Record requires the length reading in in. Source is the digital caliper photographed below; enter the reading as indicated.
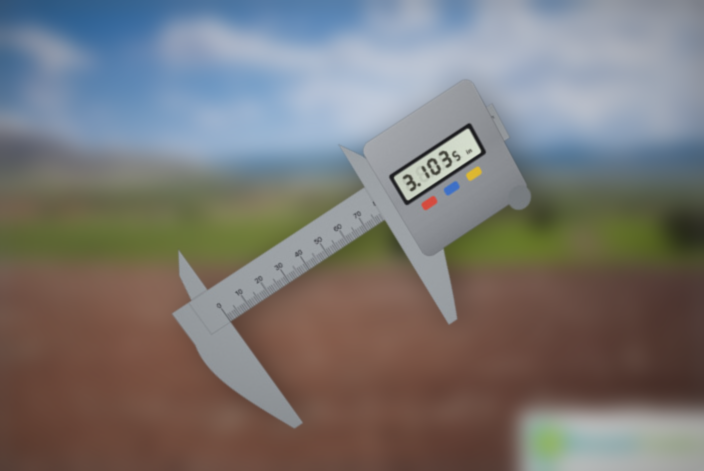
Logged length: 3.1035 in
